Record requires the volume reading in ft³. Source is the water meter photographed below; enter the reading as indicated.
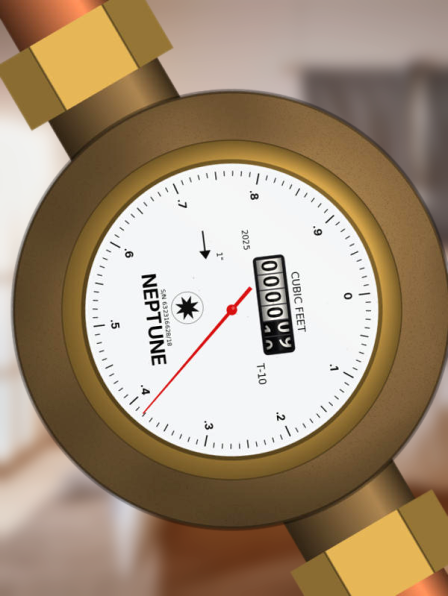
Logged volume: 9.38 ft³
